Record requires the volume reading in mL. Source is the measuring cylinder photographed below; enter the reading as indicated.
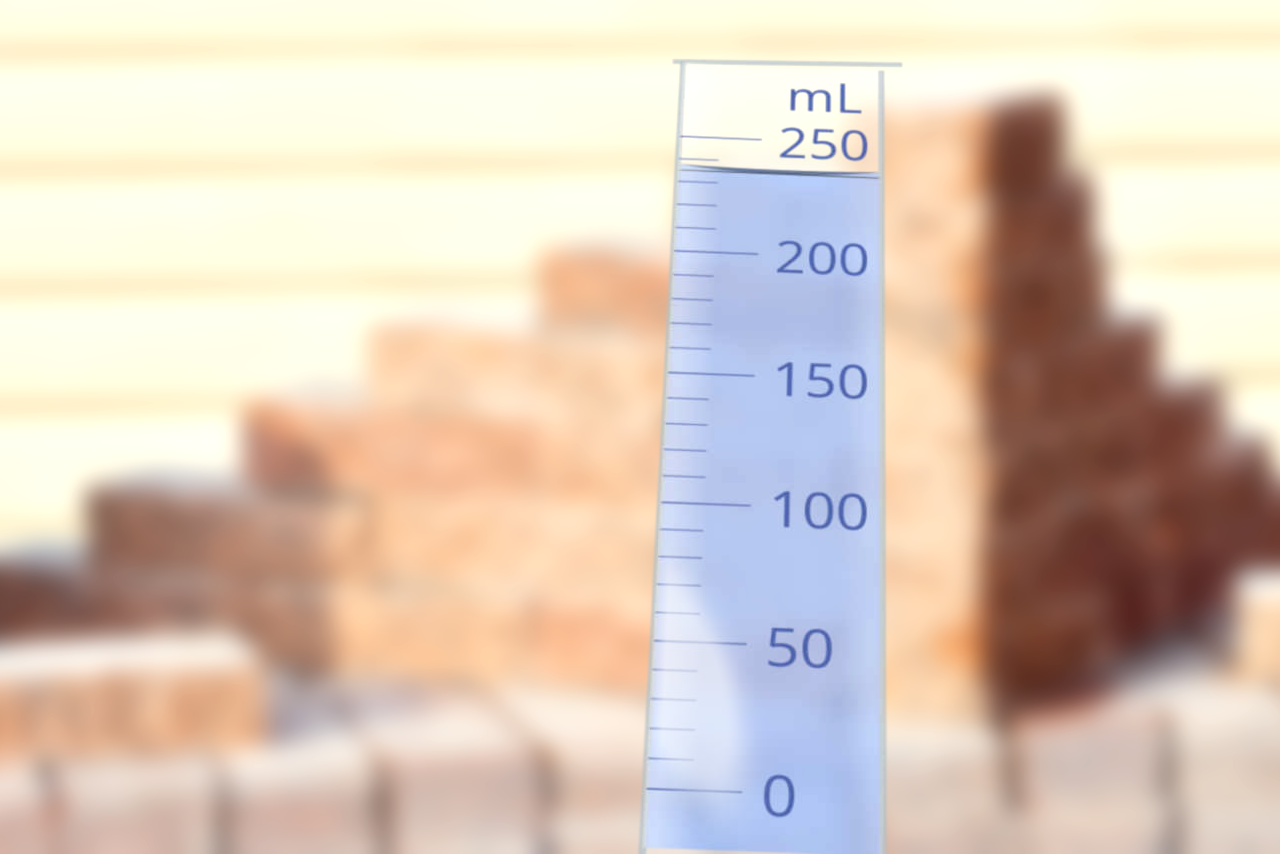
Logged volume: 235 mL
